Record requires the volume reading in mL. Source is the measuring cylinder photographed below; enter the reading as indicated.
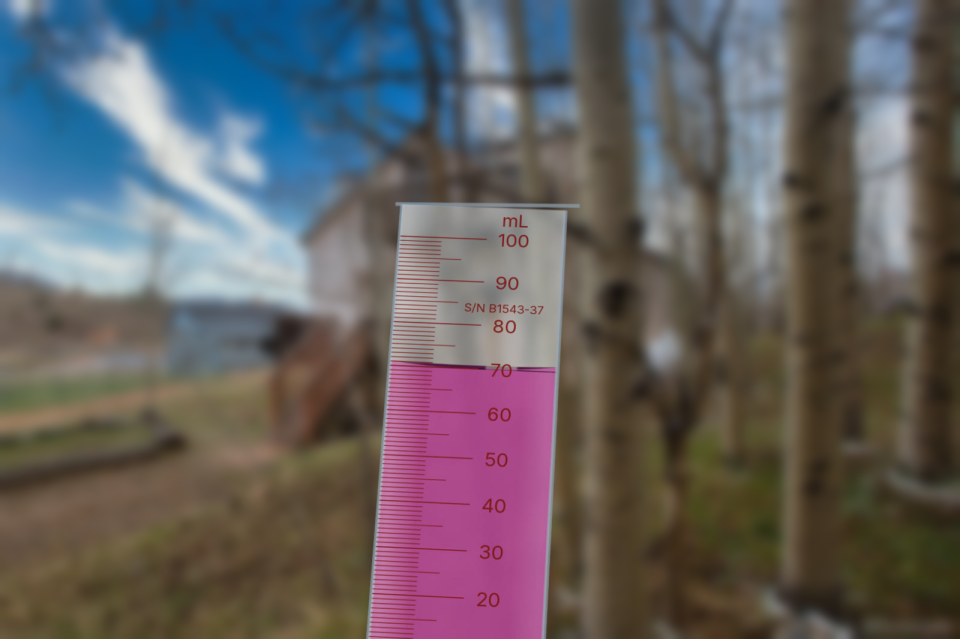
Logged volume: 70 mL
